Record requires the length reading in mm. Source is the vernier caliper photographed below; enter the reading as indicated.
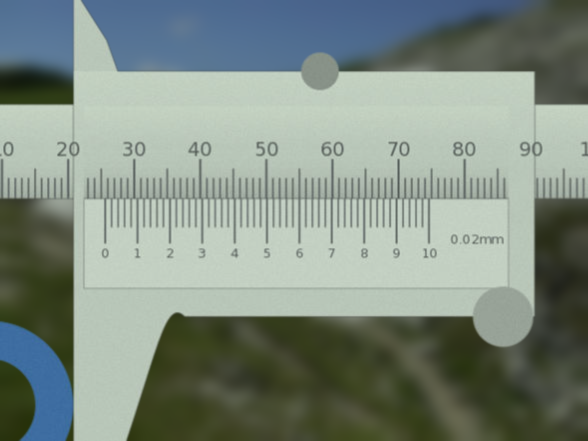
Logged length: 25.6 mm
